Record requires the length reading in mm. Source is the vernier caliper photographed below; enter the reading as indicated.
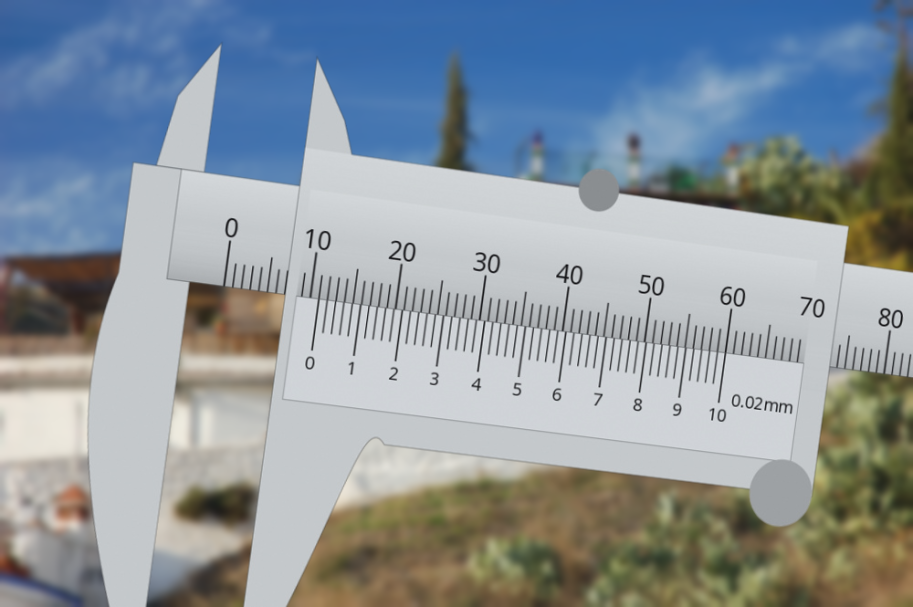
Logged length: 11.0 mm
